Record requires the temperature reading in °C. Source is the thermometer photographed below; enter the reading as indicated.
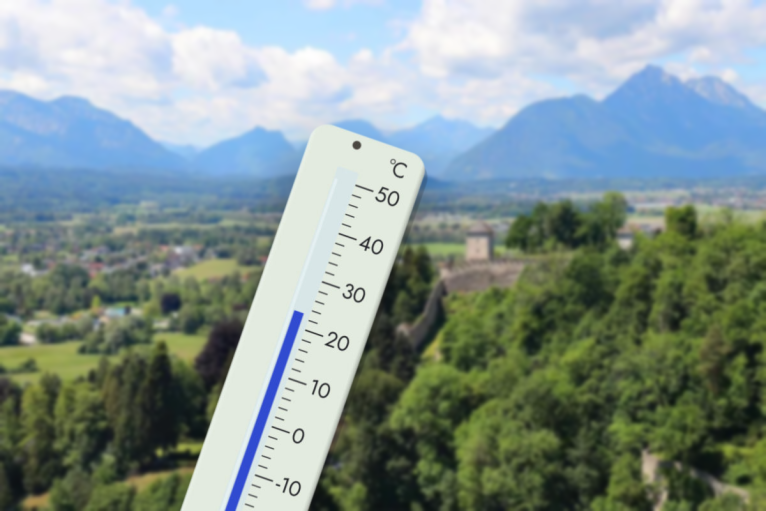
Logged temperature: 23 °C
